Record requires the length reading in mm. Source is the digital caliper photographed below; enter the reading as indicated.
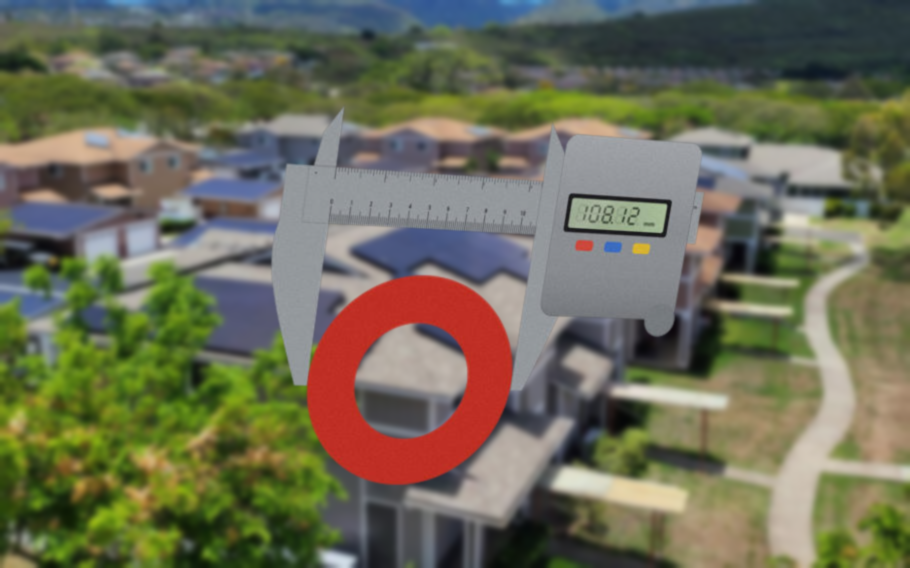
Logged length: 108.12 mm
